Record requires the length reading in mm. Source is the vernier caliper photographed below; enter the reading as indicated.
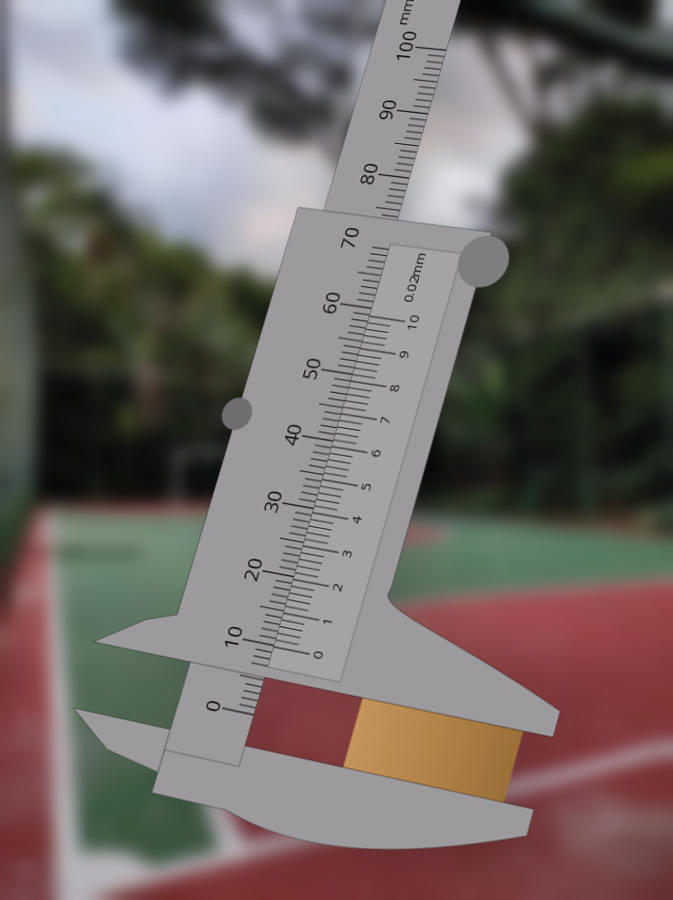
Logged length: 9.8 mm
